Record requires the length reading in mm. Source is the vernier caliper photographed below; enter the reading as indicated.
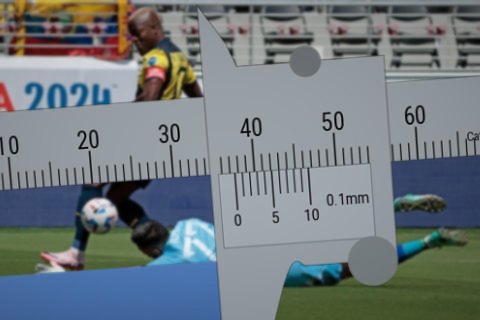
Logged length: 37.6 mm
